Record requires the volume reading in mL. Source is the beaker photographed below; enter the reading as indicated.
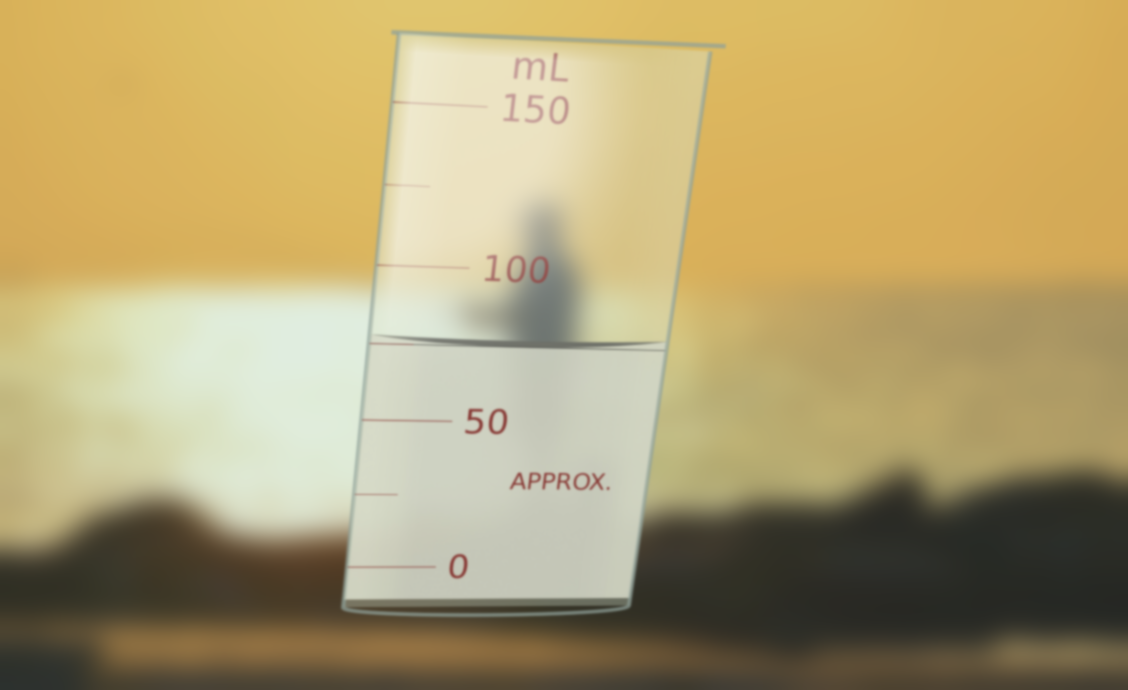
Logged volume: 75 mL
